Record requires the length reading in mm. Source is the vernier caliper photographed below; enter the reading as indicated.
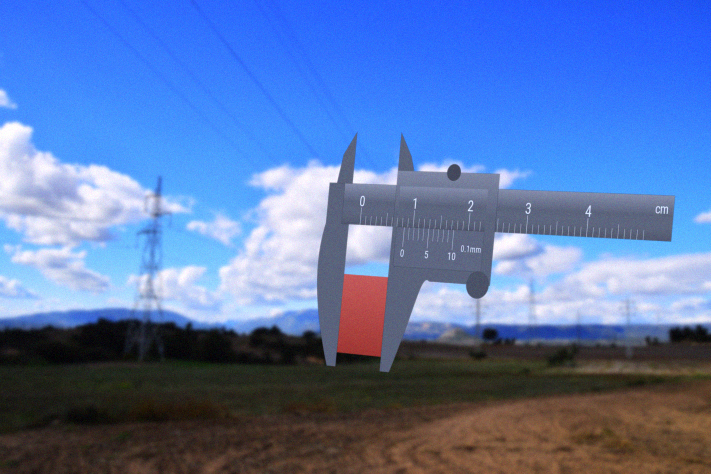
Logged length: 8.4 mm
